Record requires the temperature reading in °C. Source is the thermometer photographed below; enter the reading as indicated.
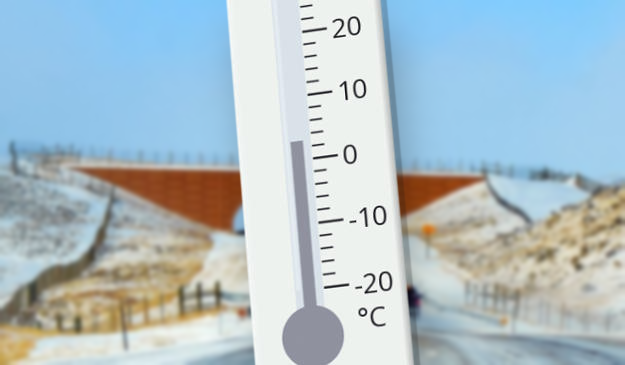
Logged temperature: 3 °C
